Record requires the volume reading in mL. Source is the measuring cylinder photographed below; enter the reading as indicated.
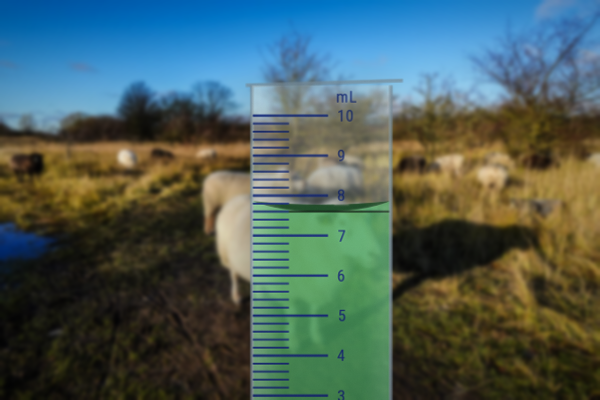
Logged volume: 7.6 mL
